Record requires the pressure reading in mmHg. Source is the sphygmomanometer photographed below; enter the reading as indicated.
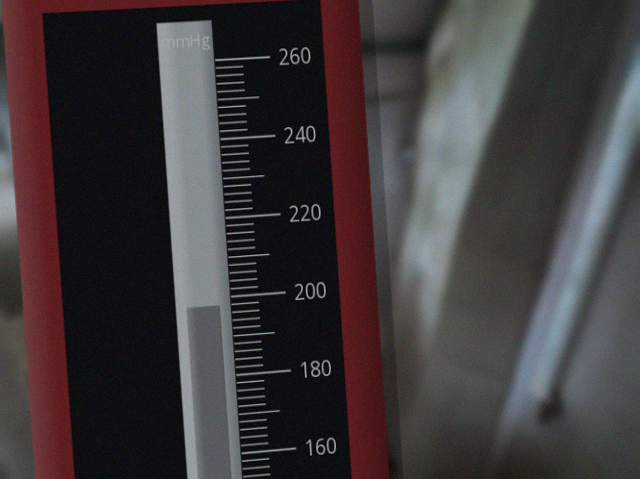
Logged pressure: 198 mmHg
